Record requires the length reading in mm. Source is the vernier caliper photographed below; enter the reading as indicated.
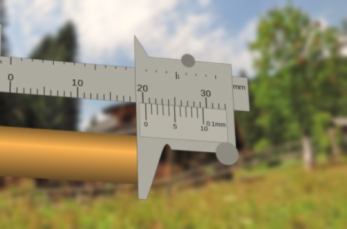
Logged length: 20.4 mm
